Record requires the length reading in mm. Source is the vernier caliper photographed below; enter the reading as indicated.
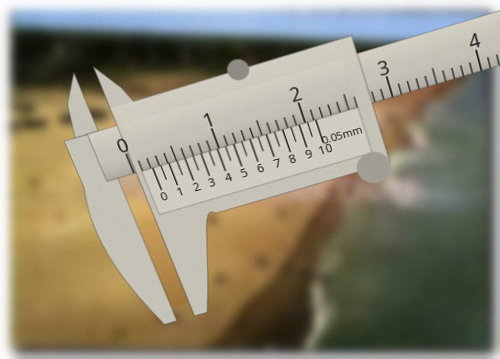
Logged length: 2.2 mm
